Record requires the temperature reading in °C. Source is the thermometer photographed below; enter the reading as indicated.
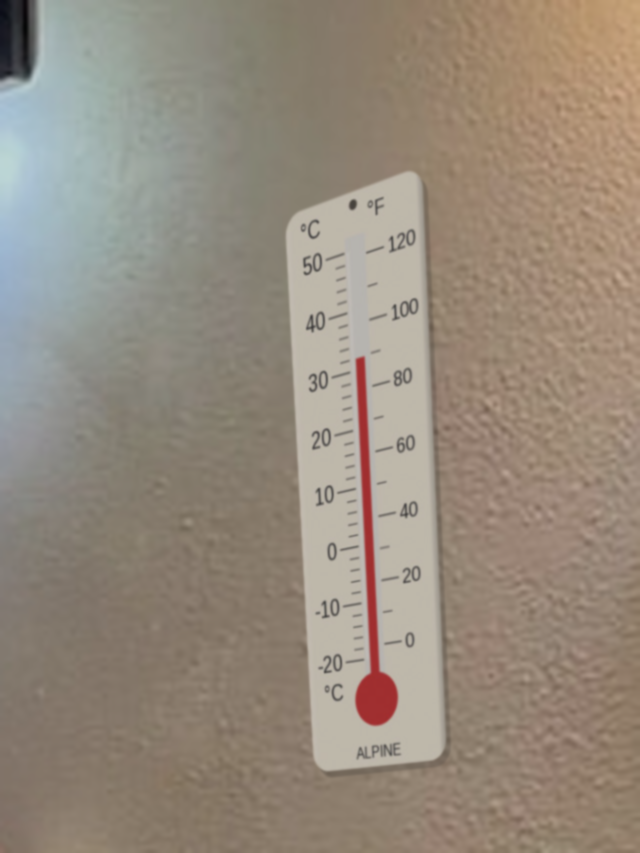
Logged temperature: 32 °C
